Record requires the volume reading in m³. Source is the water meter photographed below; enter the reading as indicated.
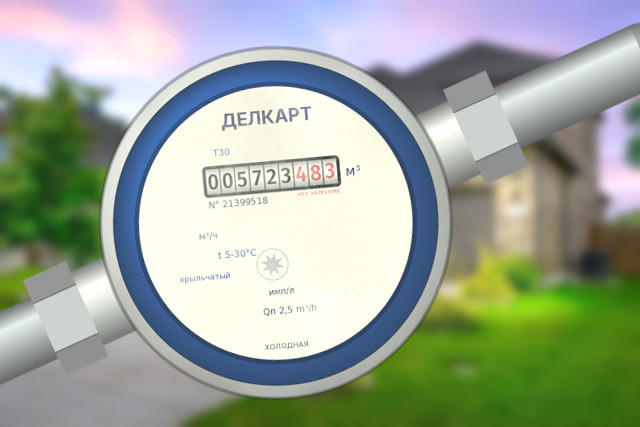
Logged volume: 5723.483 m³
